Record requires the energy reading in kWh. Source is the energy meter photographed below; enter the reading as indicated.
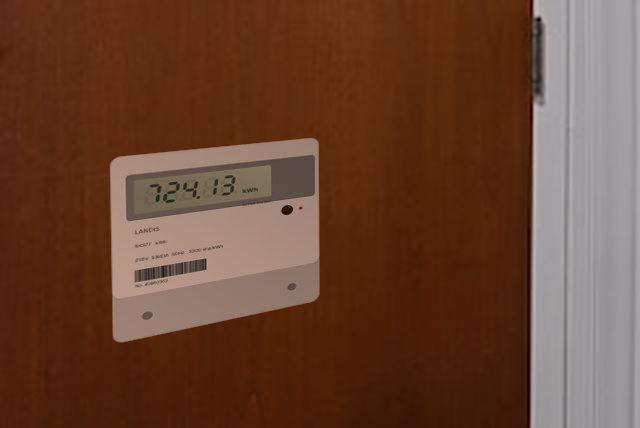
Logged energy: 724.13 kWh
